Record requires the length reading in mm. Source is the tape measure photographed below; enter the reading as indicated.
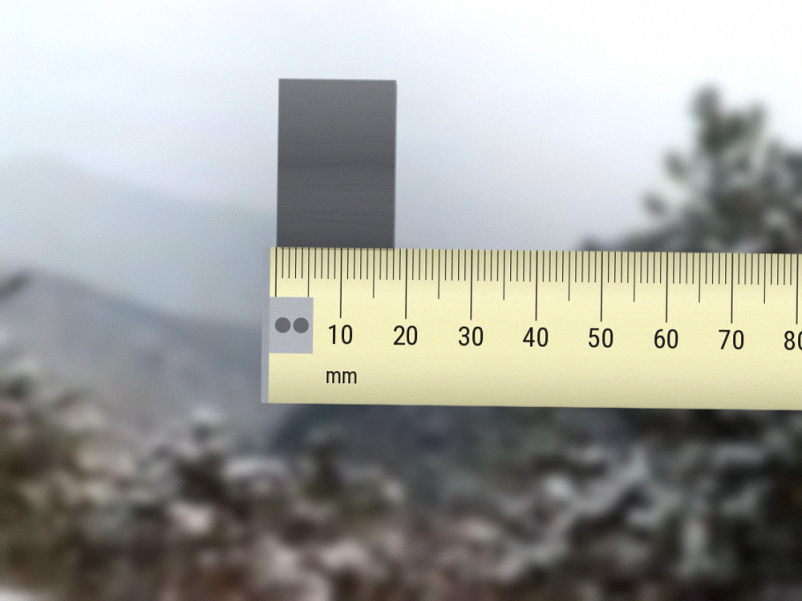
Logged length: 18 mm
